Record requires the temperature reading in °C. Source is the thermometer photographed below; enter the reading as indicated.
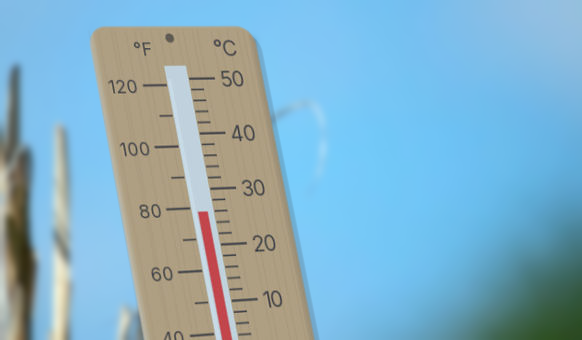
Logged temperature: 26 °C
